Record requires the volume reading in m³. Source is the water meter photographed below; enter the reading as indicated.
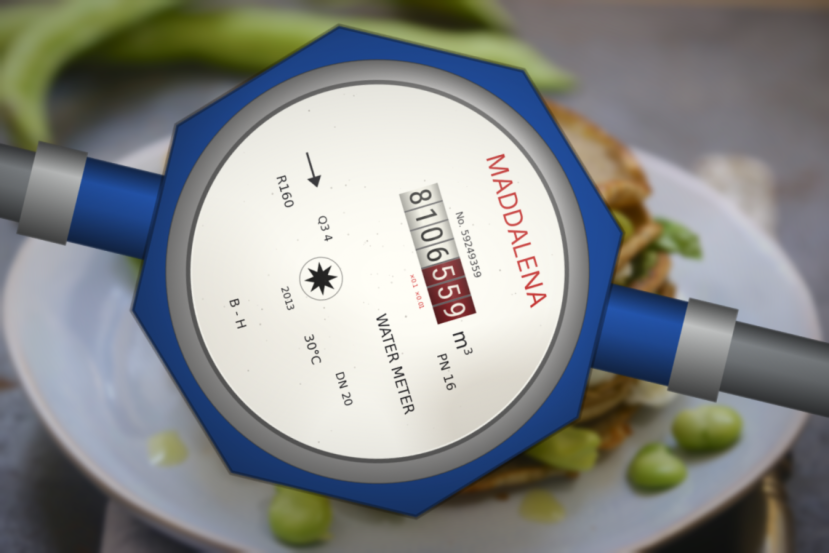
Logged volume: 8106.559 m³
